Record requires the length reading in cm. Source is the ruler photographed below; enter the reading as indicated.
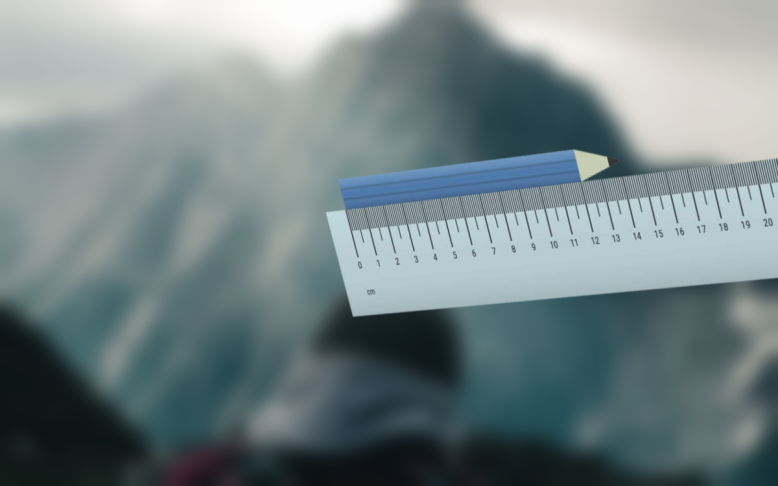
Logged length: 14 cm
